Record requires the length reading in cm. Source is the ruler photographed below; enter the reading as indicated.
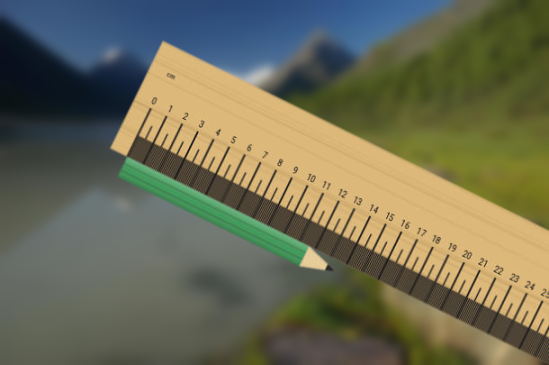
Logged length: 13.5 cm
